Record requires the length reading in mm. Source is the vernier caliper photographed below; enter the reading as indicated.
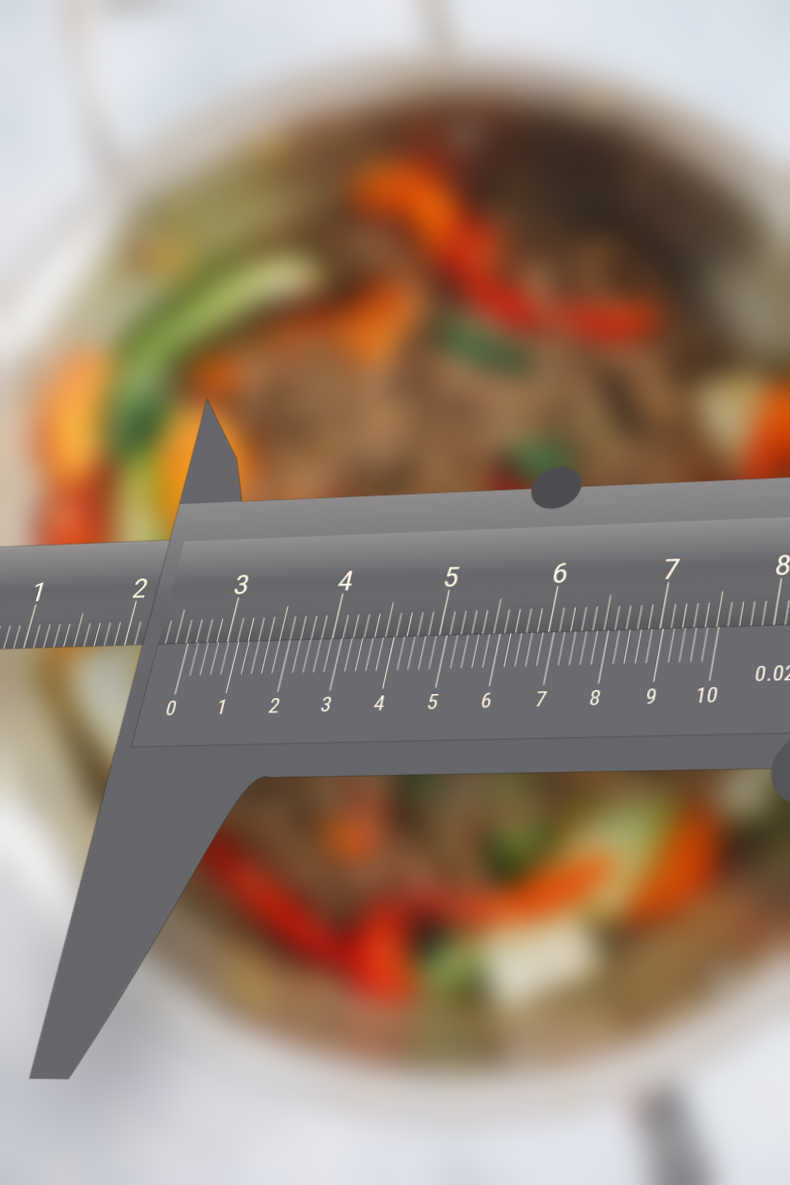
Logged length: 26.2 mm
